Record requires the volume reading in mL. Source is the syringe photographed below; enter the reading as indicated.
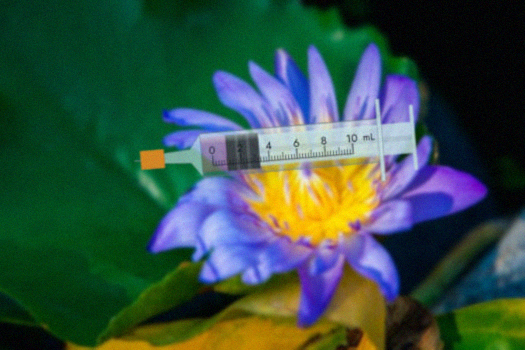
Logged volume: 1 mL
